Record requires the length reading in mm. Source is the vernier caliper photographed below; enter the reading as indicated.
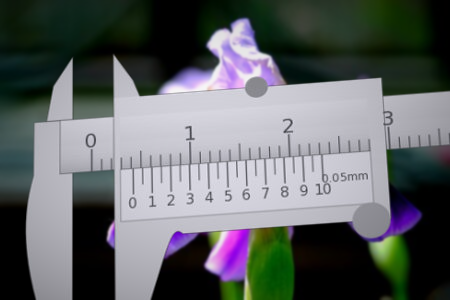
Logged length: 4.2 mm
